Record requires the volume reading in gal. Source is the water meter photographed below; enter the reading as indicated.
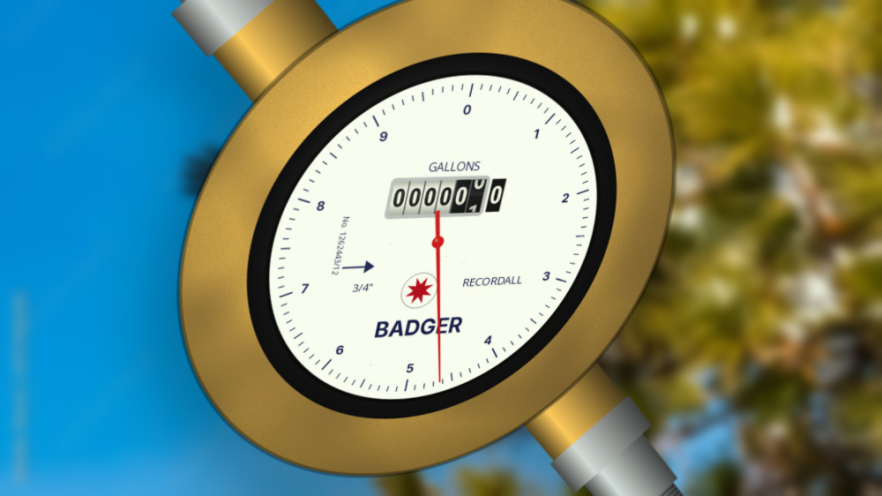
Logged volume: 4.6 gal
